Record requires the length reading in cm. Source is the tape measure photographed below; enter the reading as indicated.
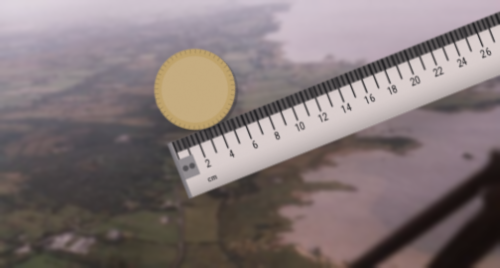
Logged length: 6.5 cm
